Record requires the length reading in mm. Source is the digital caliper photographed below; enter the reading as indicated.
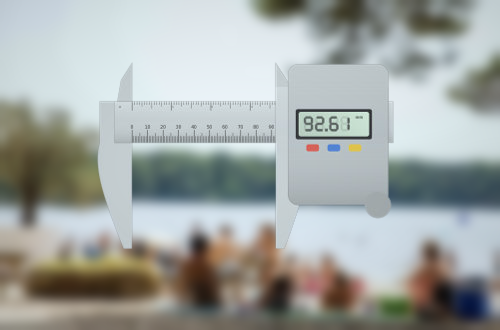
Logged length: 92.61 mm
